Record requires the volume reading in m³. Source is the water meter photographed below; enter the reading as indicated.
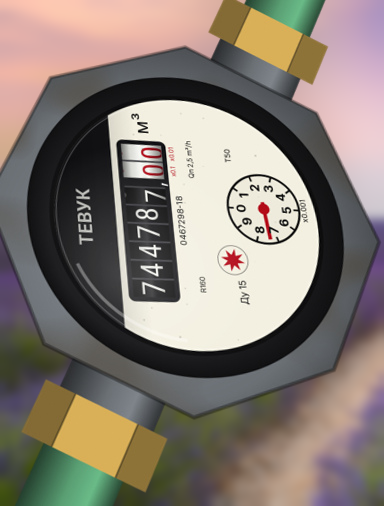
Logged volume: 744786.997 m³
